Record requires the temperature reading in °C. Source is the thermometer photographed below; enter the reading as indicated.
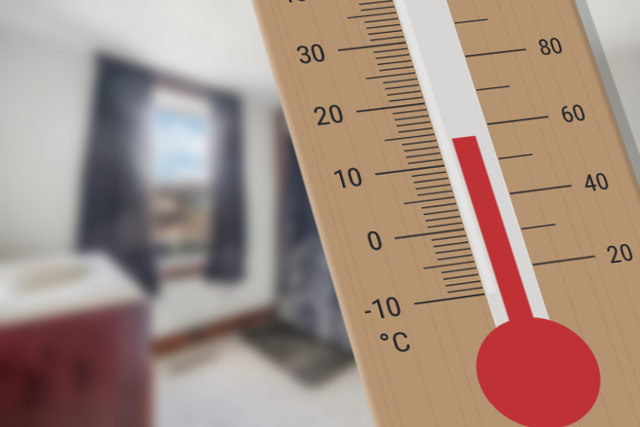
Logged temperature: 14 °C
